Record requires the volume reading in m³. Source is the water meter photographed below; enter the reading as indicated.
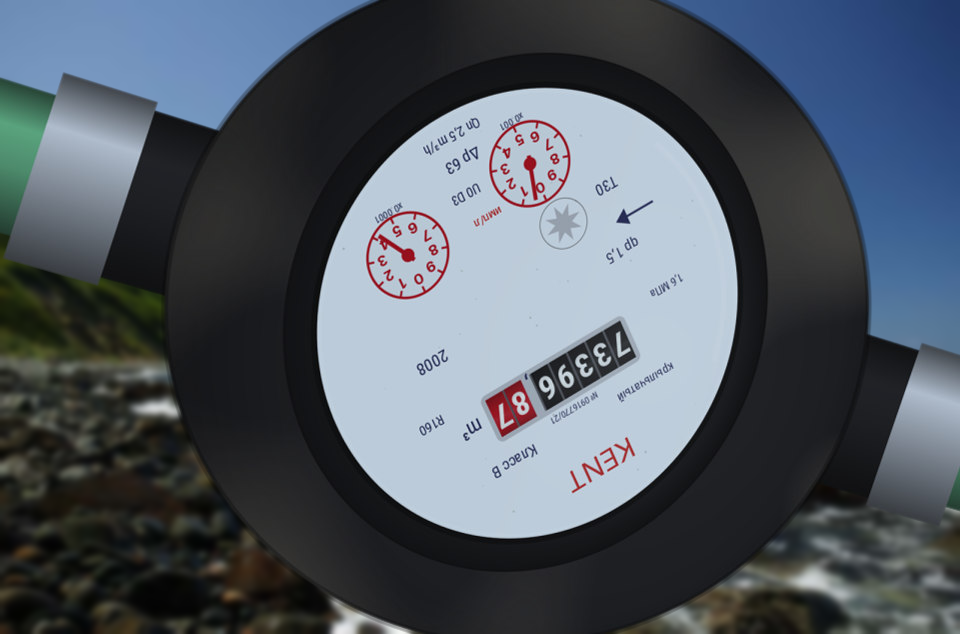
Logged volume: 73396.8704 m³
